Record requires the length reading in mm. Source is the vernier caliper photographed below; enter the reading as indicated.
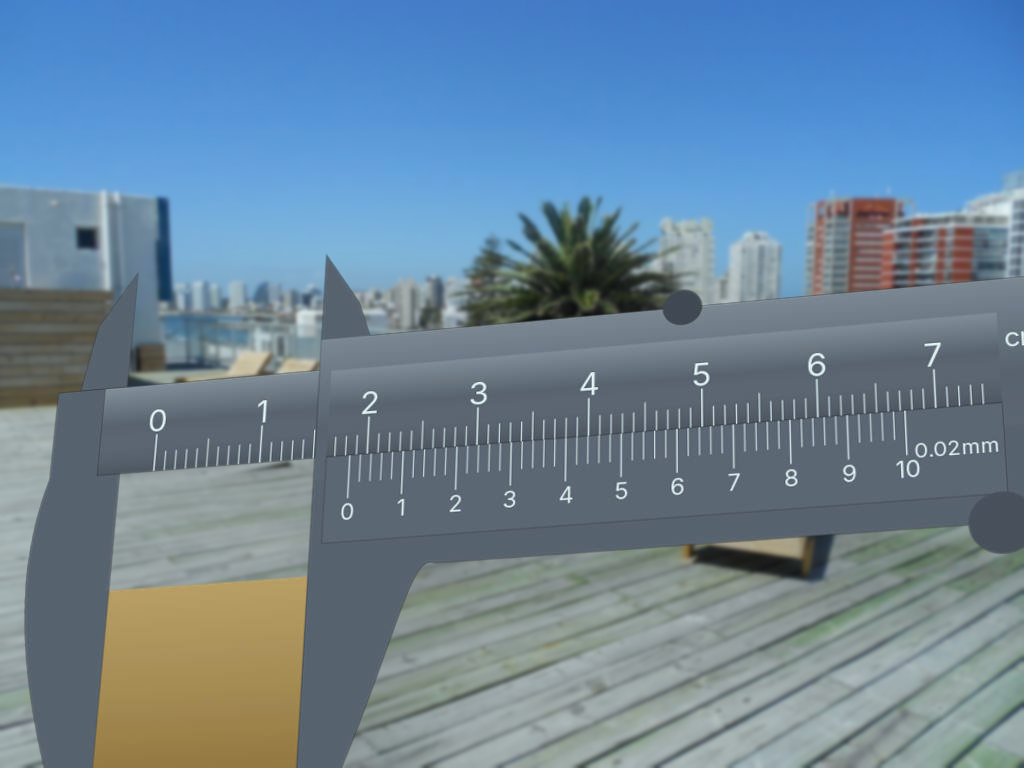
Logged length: 18.4 mm
